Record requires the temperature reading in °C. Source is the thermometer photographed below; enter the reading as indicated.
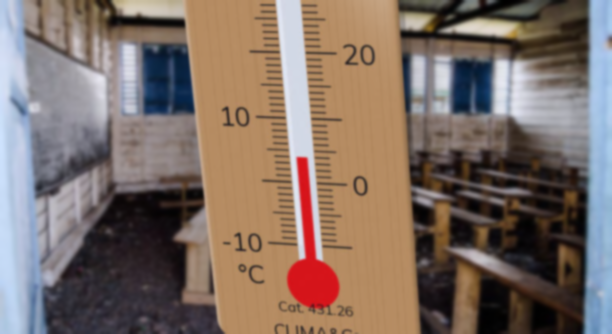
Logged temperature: 4 °C
